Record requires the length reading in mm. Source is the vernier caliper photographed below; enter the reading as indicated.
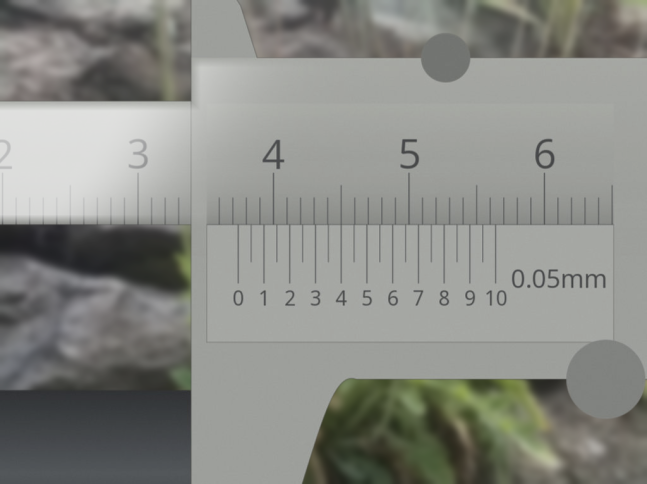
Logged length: 37.4 mm
